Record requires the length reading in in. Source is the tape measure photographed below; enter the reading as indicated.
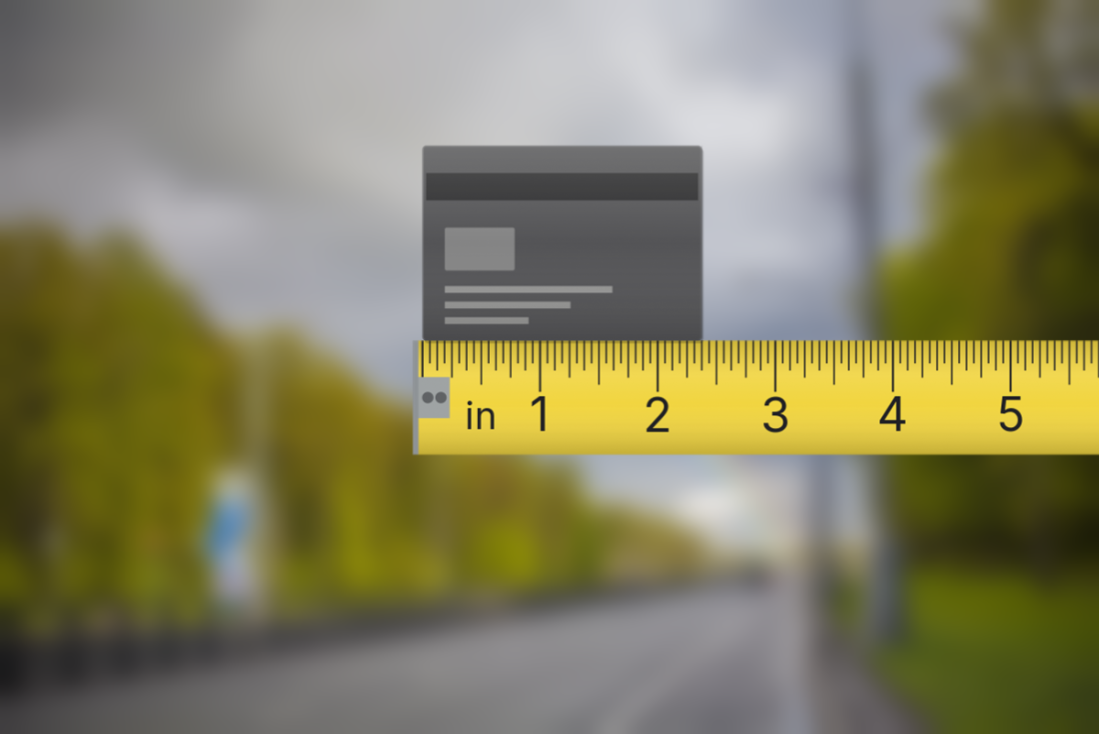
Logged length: 2.375 in
